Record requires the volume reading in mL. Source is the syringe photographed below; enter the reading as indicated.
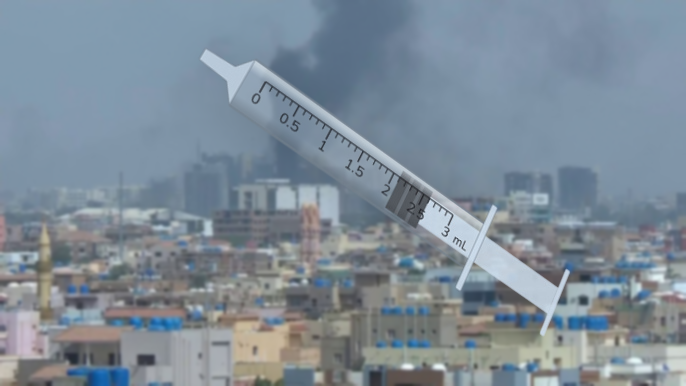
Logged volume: 2.1 mL
